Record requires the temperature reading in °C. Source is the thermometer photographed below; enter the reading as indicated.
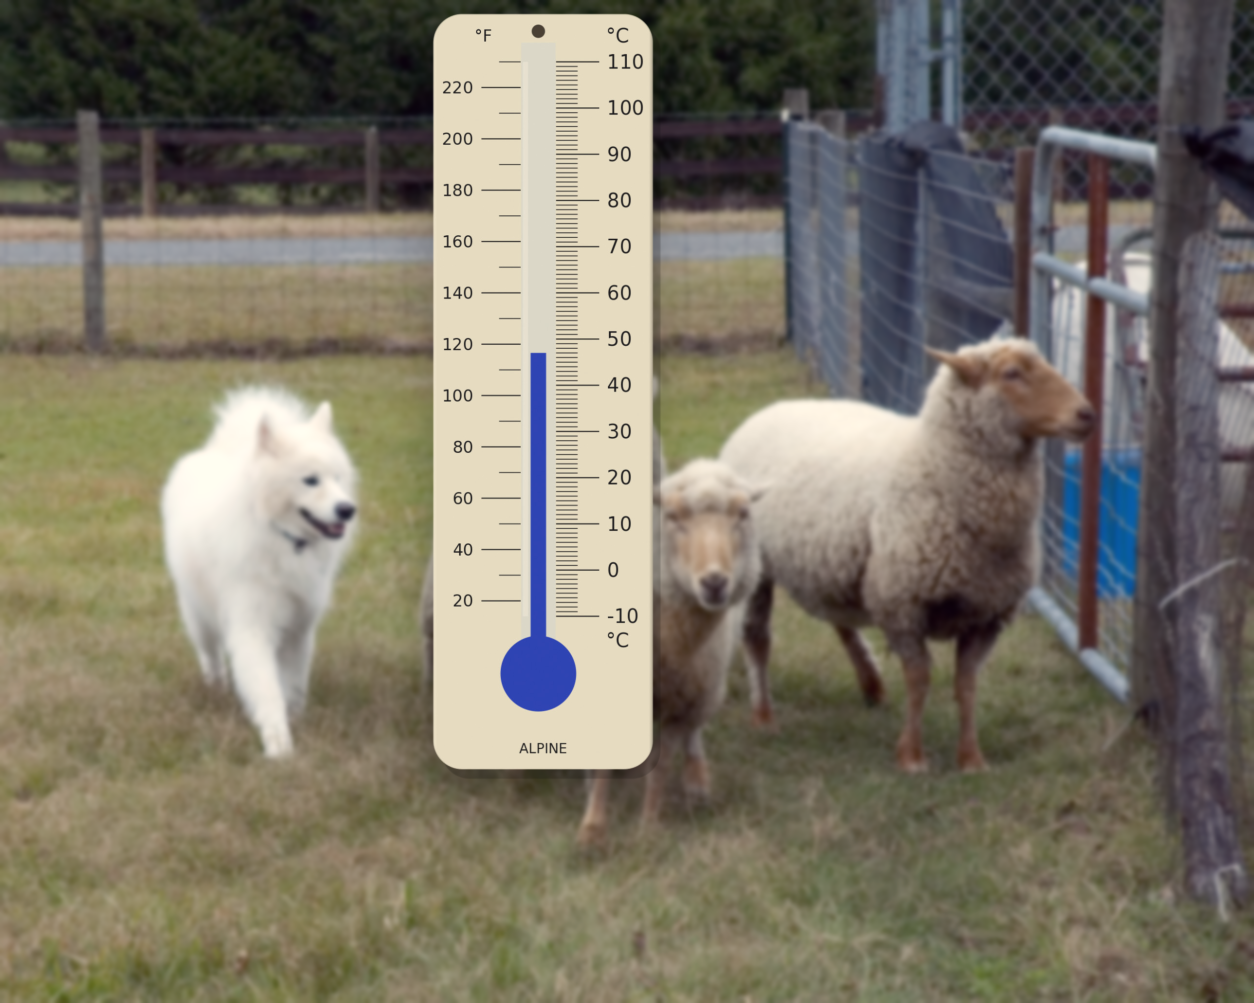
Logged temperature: 47 °C
